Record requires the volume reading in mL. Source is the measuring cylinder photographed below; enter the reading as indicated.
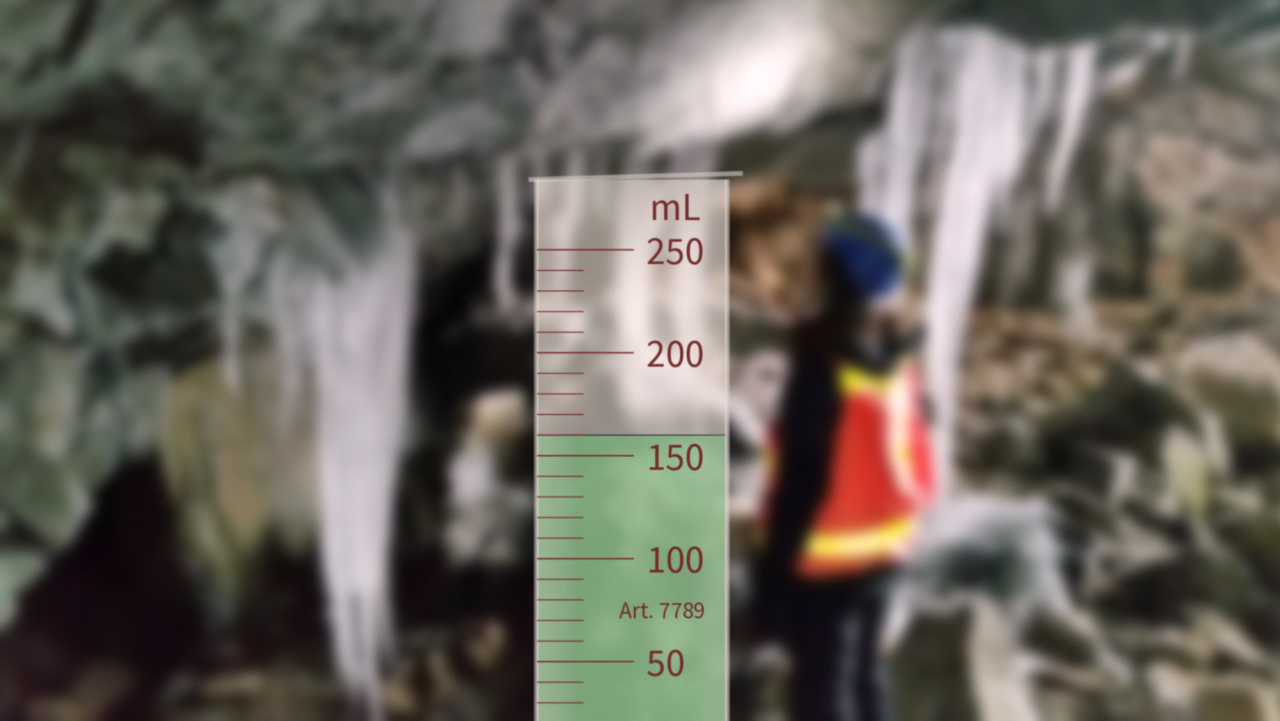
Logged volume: 160 mL
